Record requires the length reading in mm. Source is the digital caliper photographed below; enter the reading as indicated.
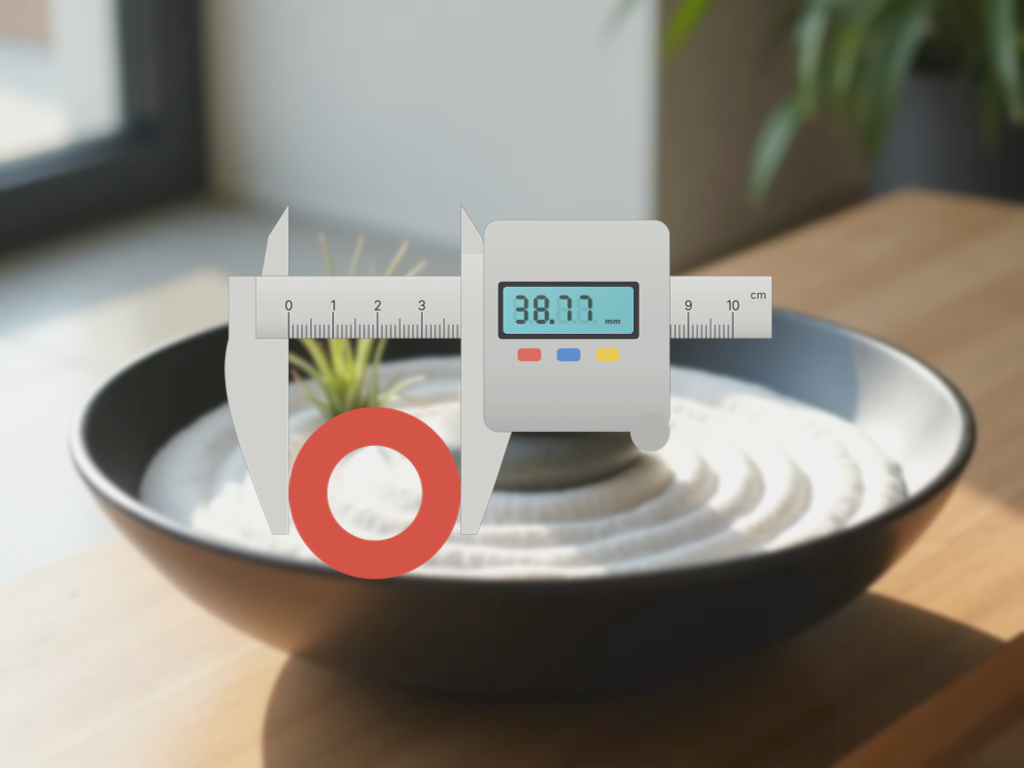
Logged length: 38.77 mm
